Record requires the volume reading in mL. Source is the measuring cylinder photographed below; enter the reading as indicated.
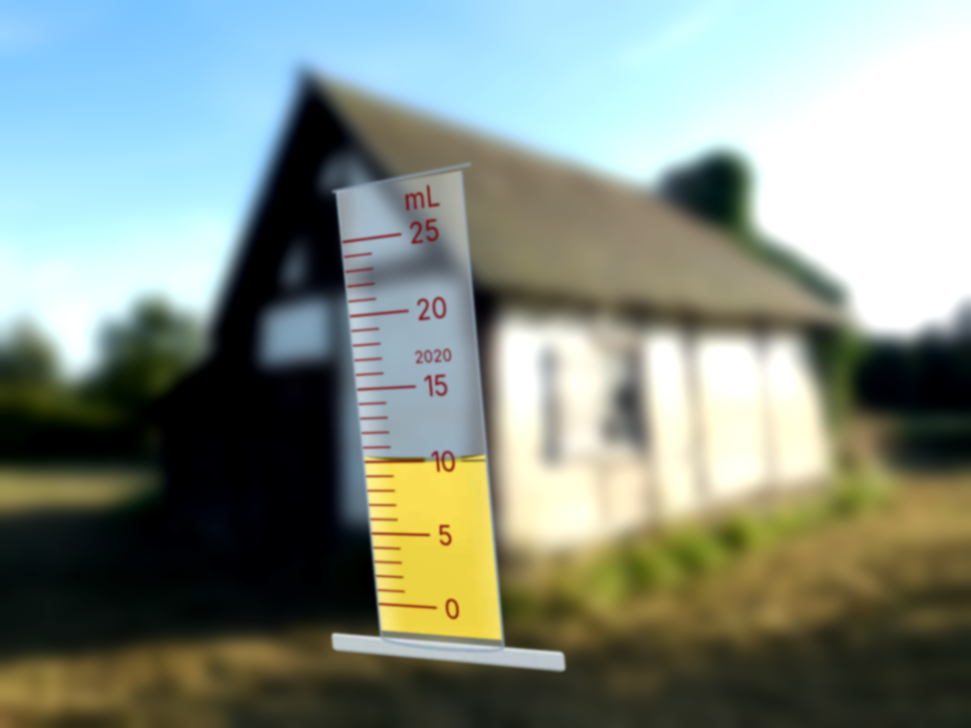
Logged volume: 10 mL
